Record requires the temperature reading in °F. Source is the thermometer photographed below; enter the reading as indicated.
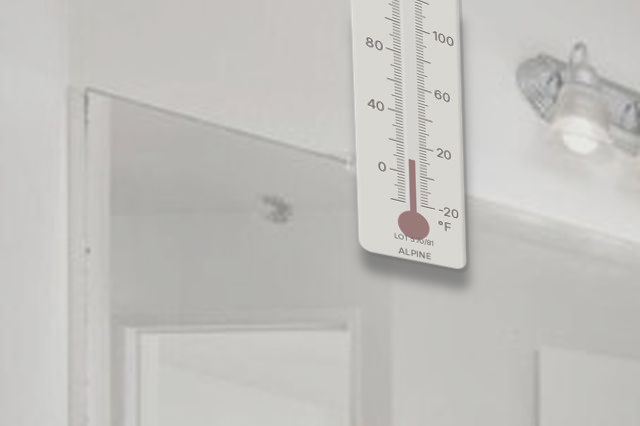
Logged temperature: 10 °F
